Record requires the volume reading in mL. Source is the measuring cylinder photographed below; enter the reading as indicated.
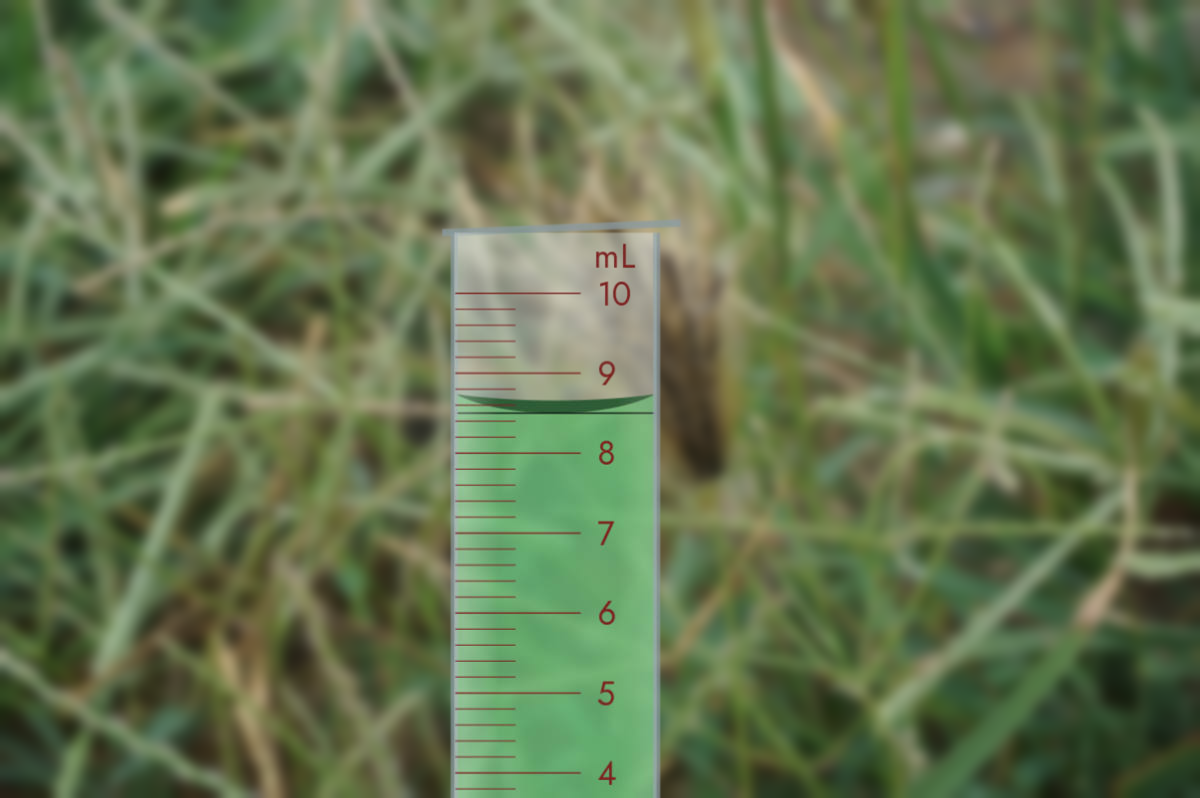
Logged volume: 8.5 mL
